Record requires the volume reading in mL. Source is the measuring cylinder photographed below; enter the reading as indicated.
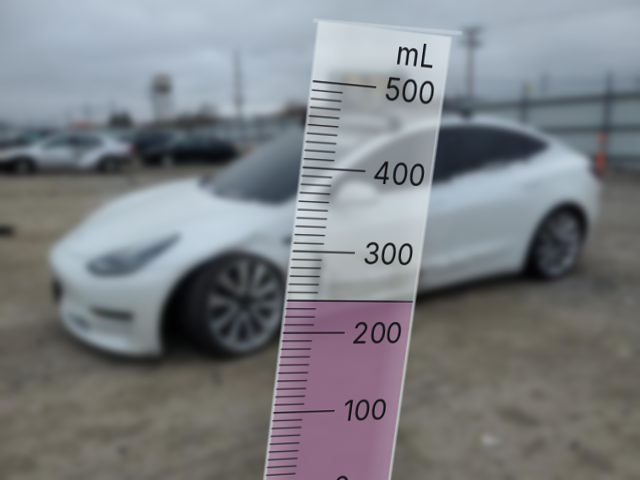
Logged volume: 240 mL
